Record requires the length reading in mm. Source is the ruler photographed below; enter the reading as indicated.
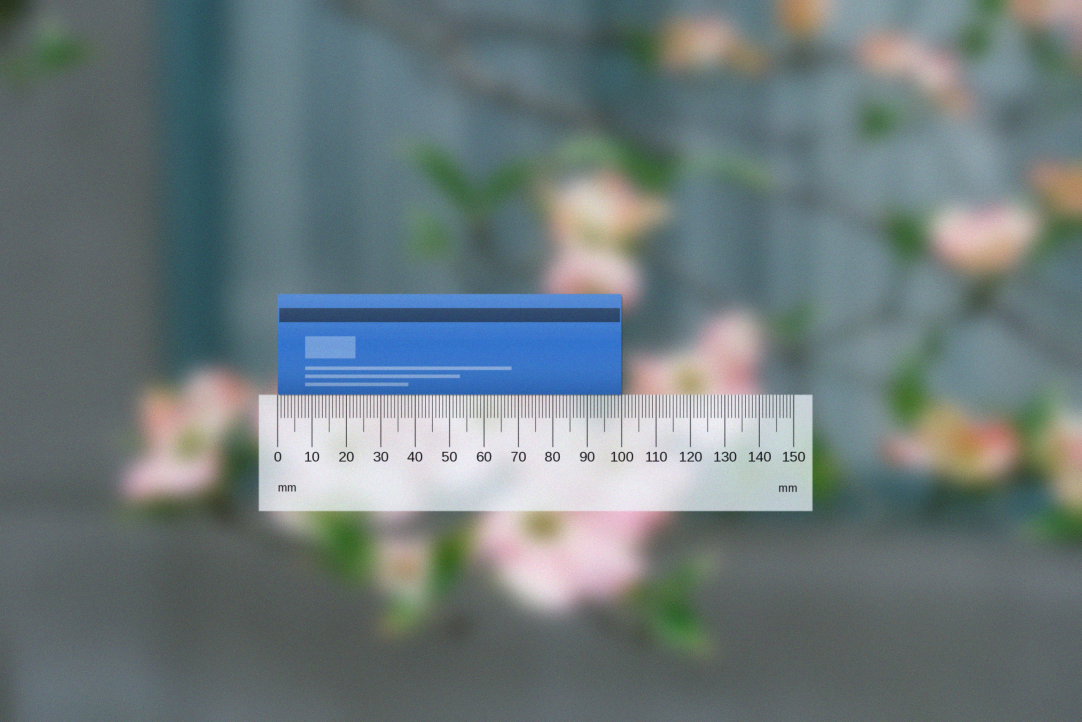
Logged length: 100 mm
